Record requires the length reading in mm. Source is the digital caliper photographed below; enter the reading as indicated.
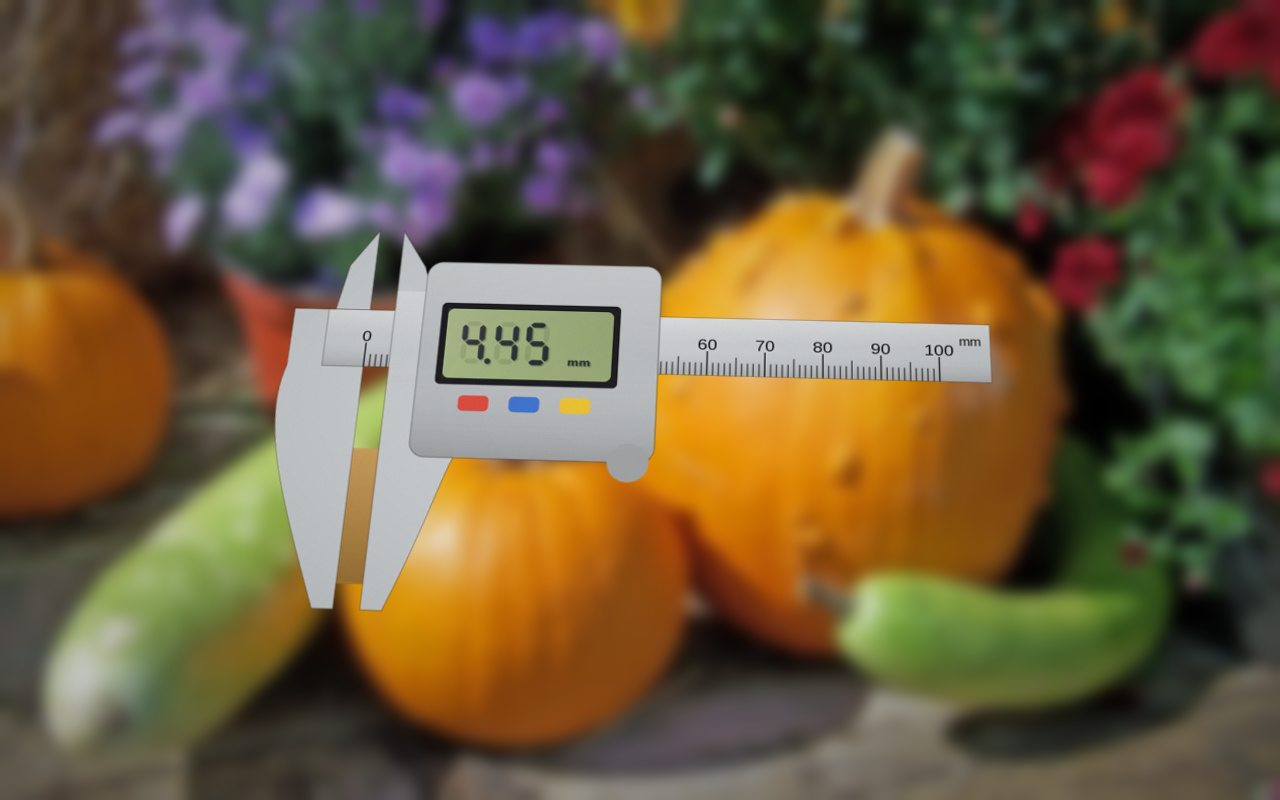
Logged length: 4.45 mm
